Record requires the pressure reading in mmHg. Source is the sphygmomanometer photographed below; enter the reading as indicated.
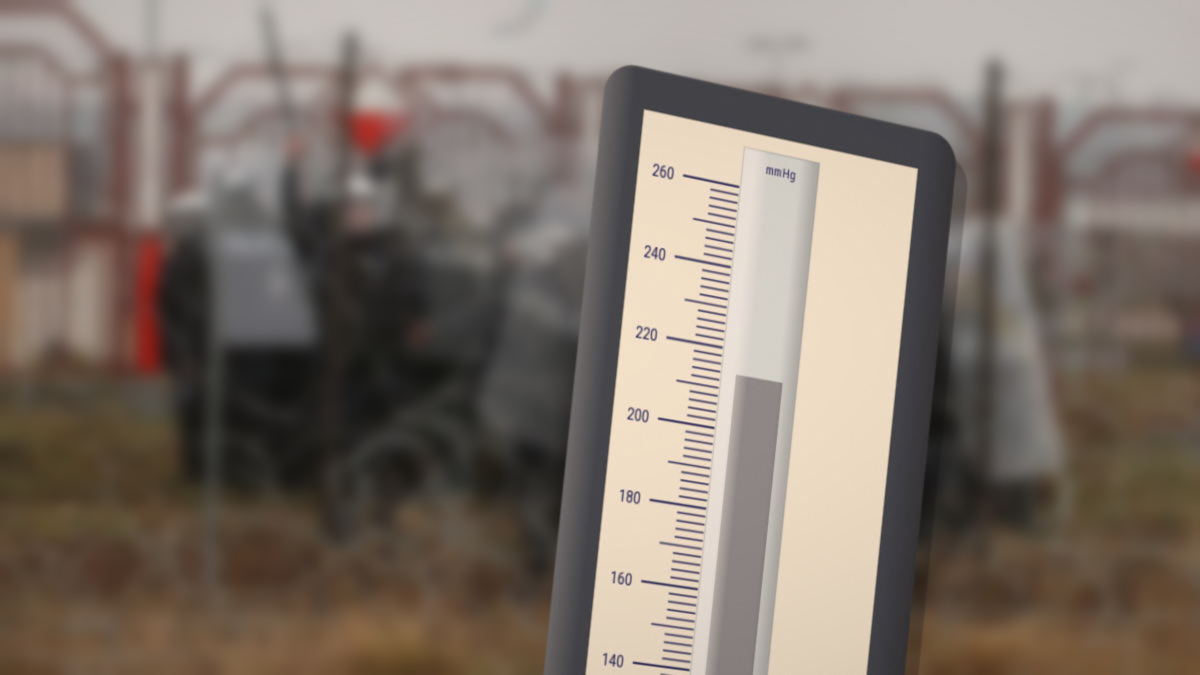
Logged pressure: 214 mmHg
